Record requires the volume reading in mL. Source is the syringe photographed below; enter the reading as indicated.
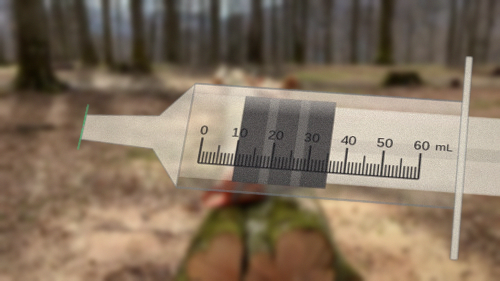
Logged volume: 10 mL
